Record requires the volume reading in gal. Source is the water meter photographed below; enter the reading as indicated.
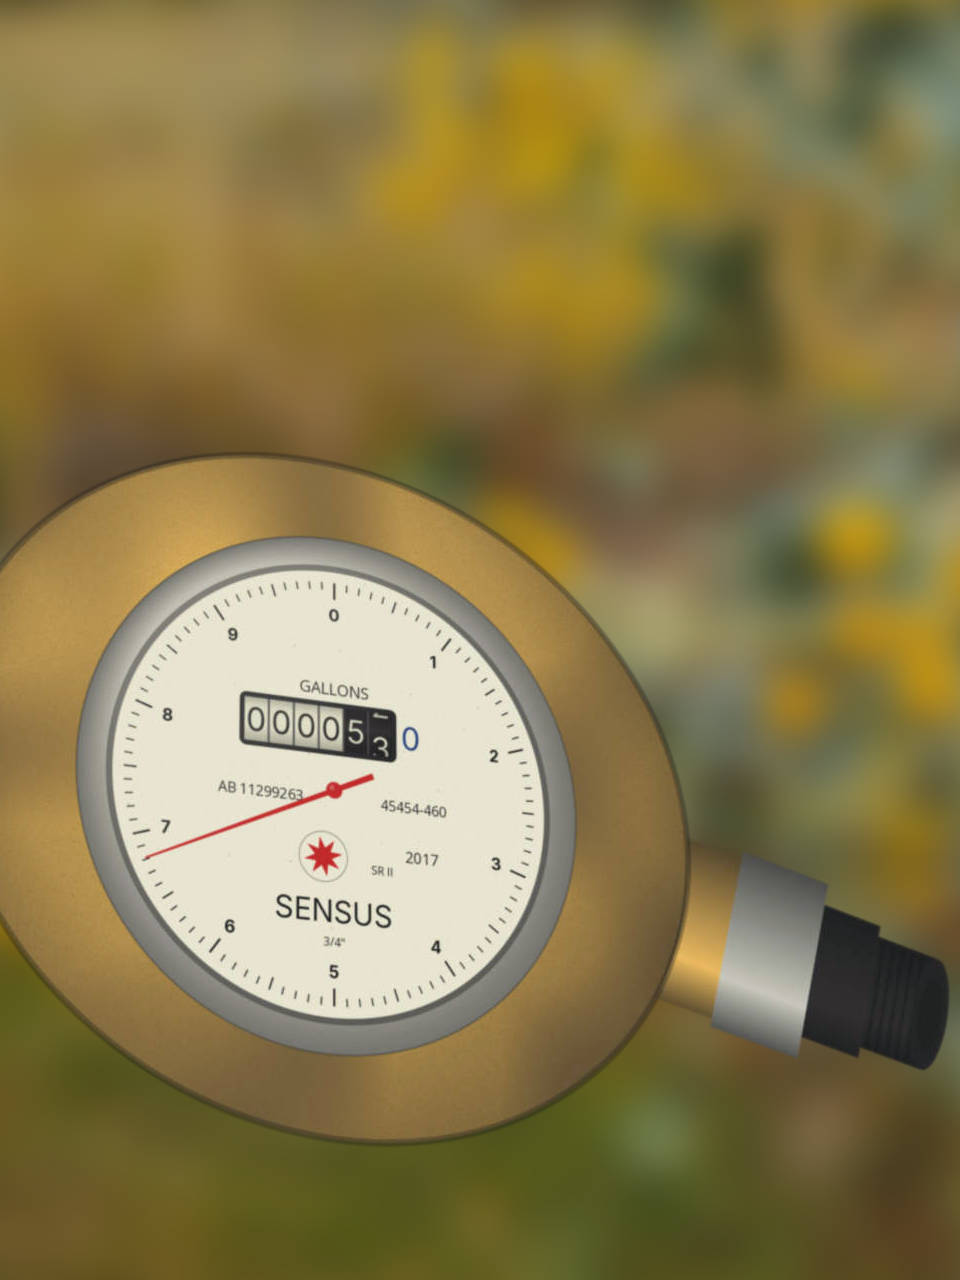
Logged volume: 526.8 gal
